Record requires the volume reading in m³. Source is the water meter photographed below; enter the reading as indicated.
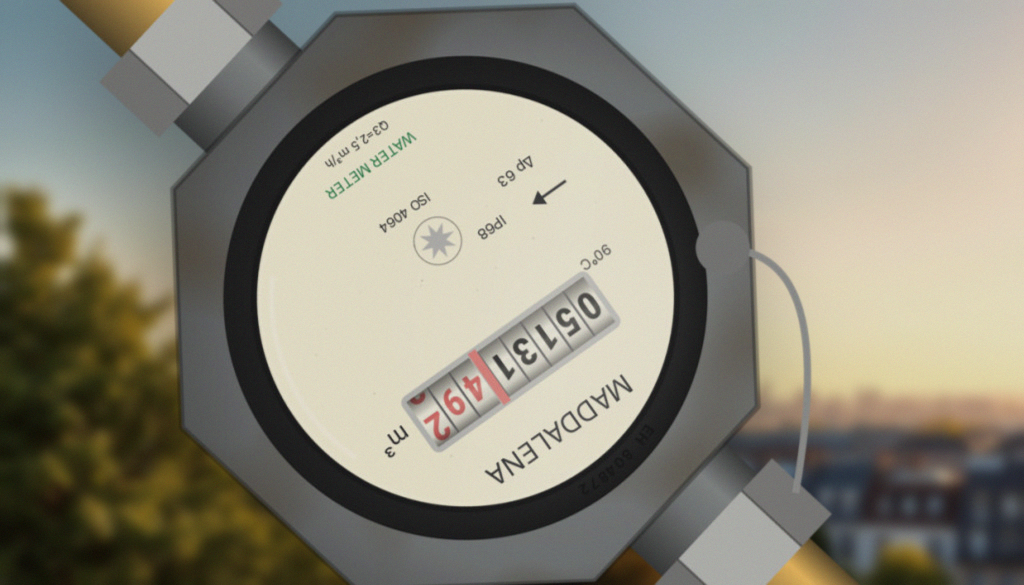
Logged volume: 5131.492 m³
